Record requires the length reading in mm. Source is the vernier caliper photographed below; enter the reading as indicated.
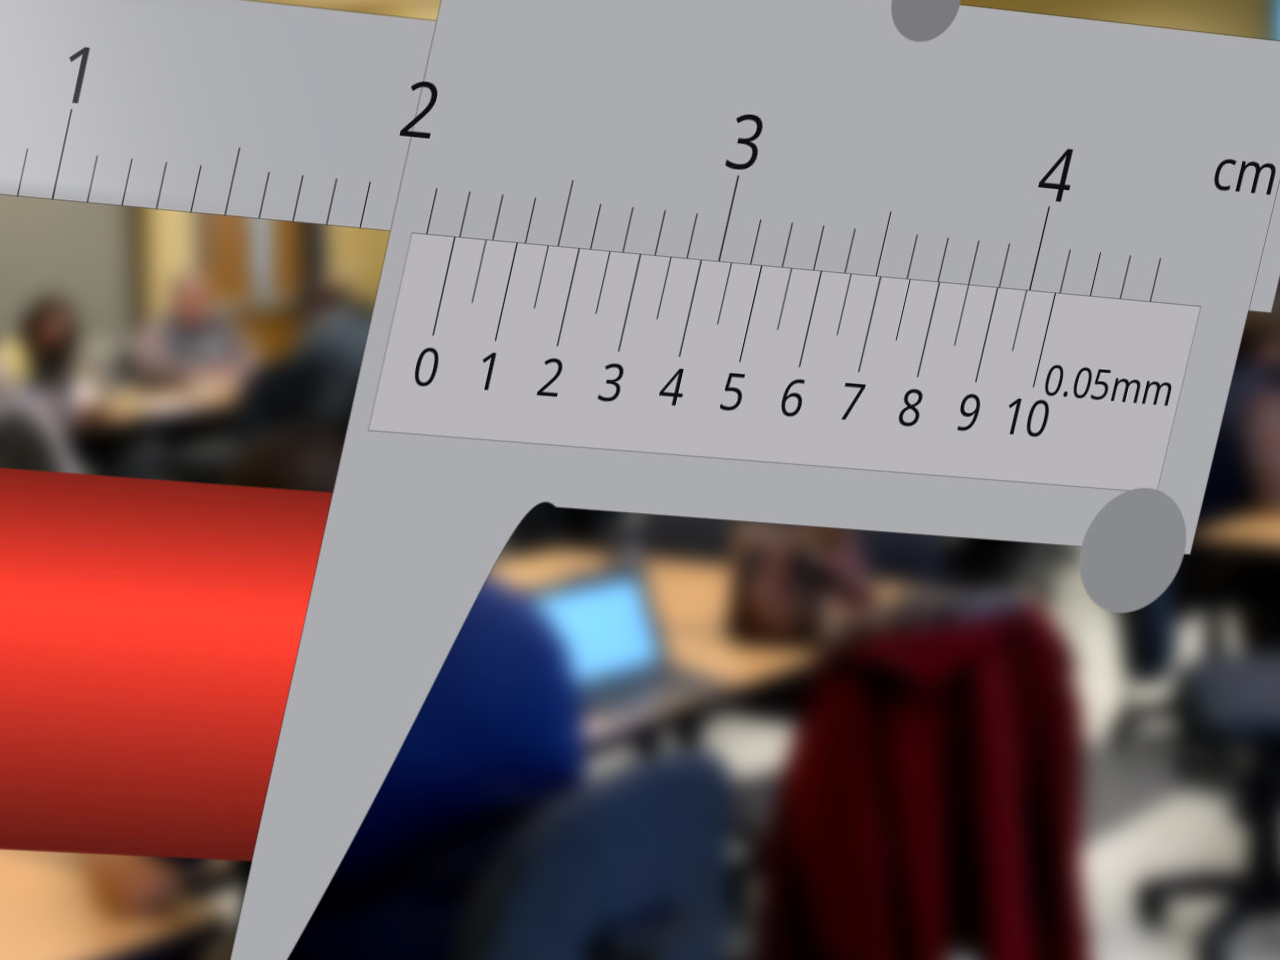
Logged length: 21.85 mm
